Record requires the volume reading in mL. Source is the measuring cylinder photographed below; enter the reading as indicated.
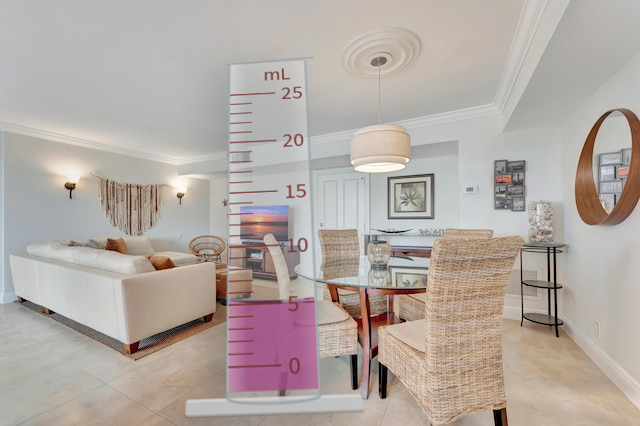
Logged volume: 5 mL
